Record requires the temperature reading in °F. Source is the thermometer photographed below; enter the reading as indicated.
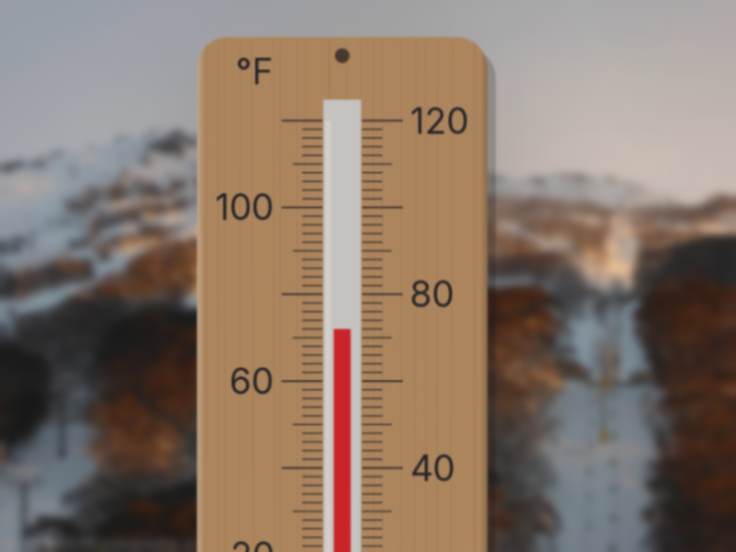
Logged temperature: 72 °F
